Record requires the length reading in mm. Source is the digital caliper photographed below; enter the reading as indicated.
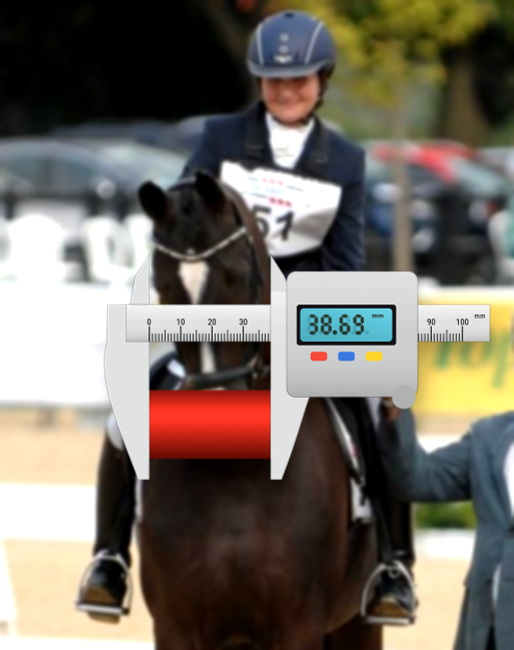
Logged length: 38.69 mm
